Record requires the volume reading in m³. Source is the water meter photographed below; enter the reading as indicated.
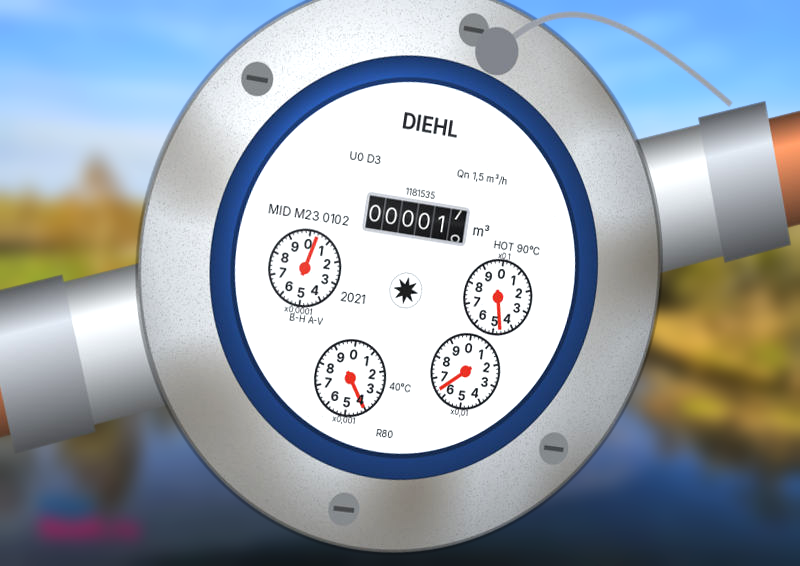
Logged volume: 17.4640 m³
